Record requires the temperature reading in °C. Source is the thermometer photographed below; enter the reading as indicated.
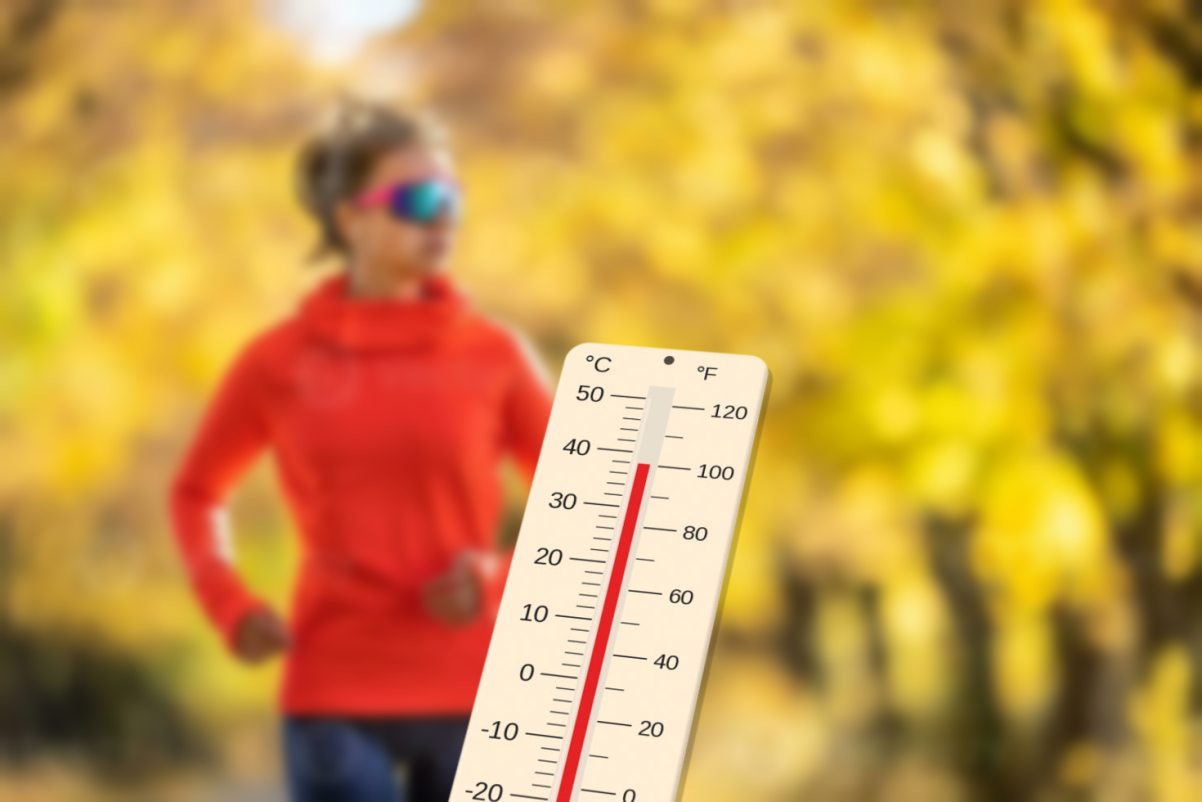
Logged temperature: 38 °C
